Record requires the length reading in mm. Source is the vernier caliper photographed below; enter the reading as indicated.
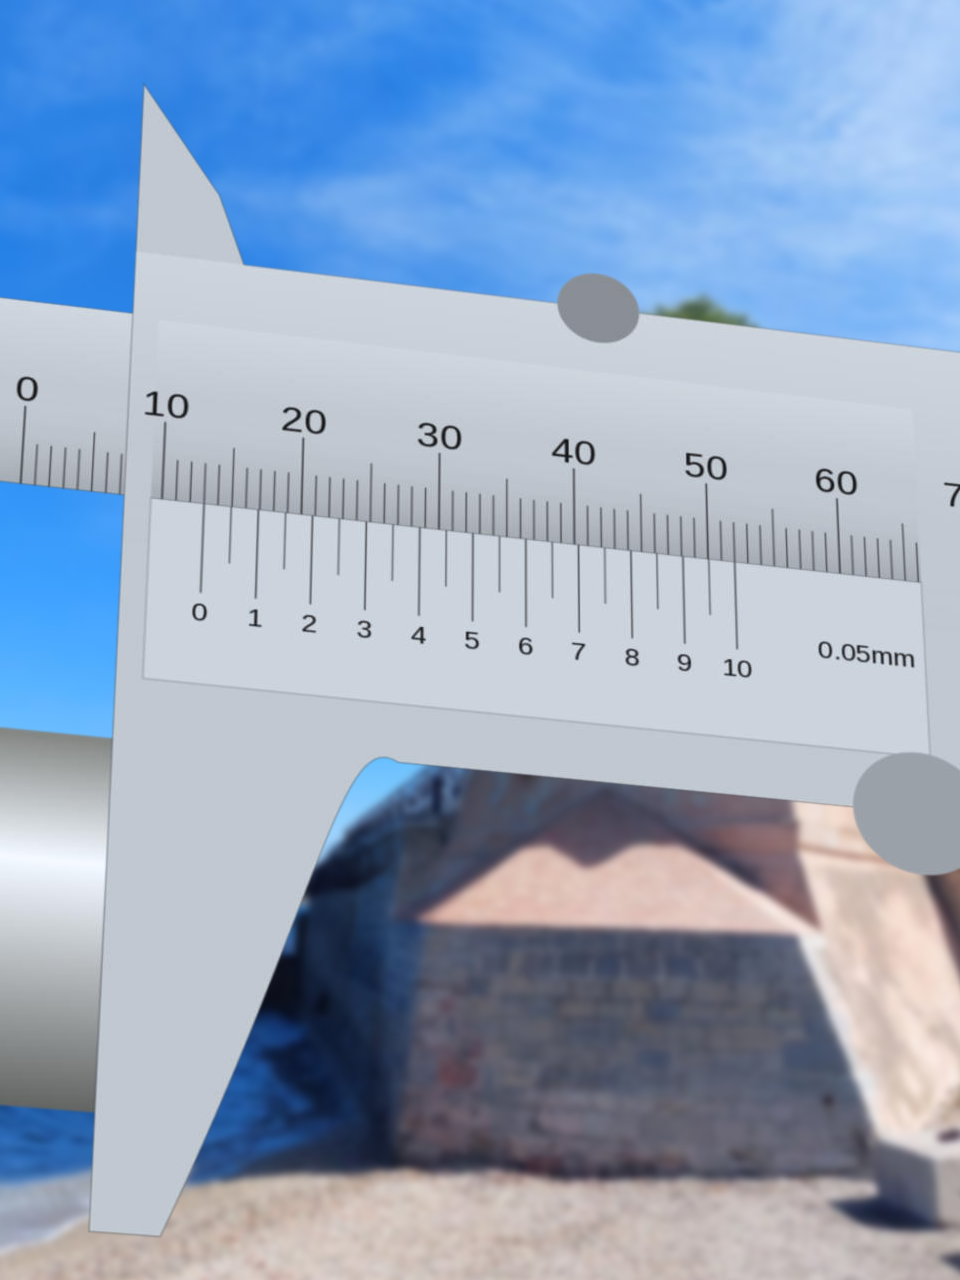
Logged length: 13.0 mm
